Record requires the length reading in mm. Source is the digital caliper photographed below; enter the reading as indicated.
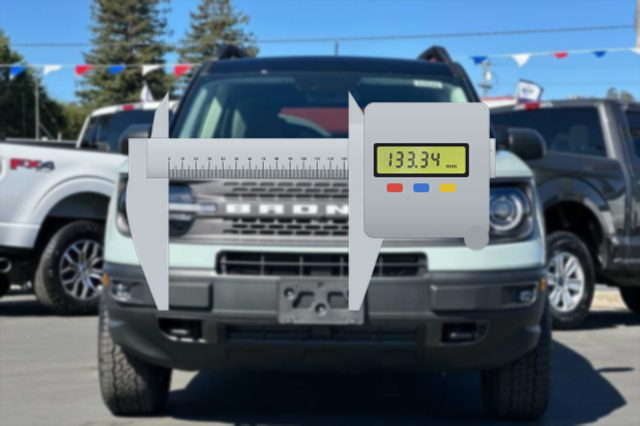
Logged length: 133.34 mm
